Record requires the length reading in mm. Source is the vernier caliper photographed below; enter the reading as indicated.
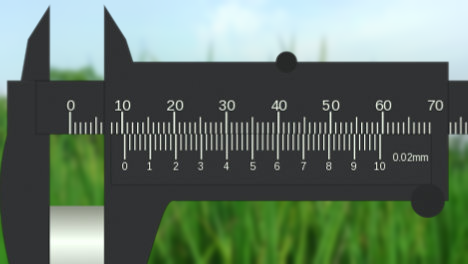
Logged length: 10.5 mm
